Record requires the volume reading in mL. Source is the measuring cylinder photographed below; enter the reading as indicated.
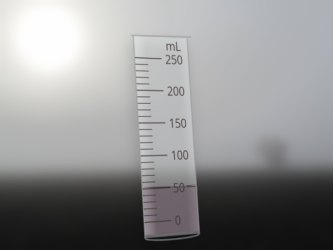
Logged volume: 50 mL
